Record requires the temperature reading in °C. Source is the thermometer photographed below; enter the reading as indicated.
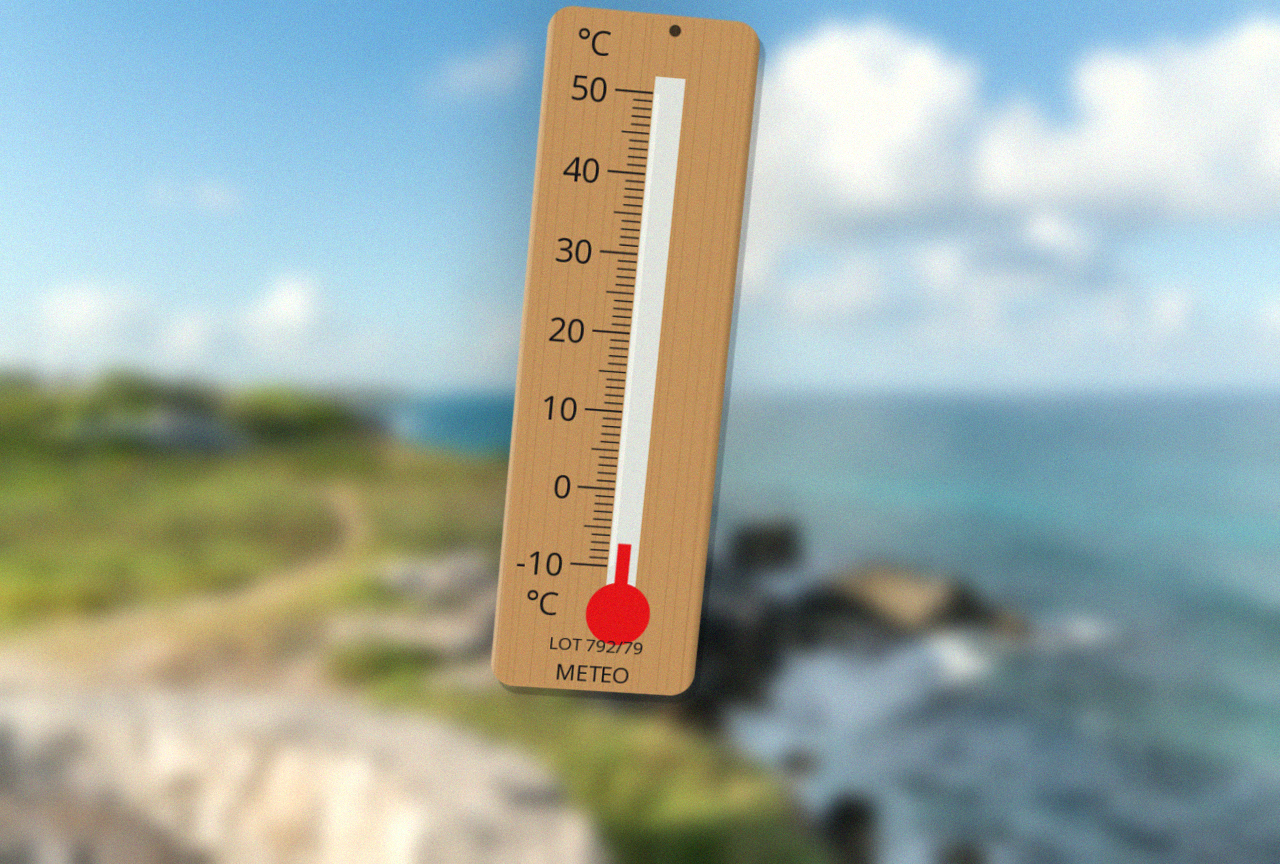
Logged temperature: -7 °C
